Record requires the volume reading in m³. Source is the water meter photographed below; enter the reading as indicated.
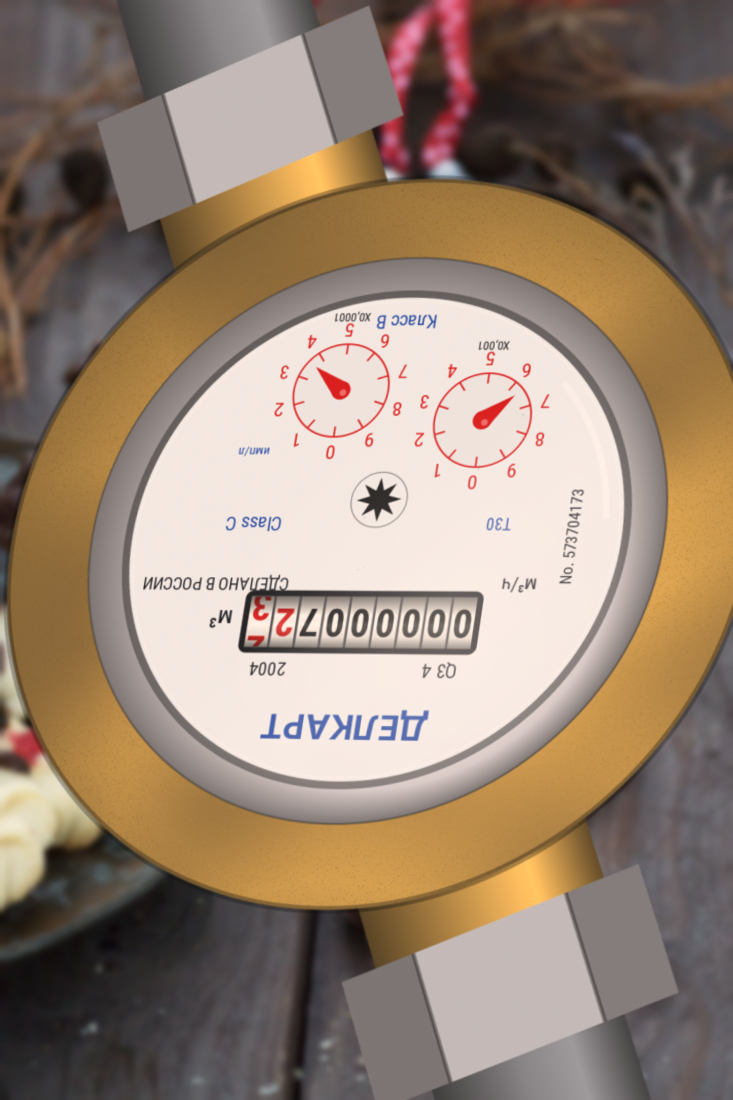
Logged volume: 7.2263 m³
